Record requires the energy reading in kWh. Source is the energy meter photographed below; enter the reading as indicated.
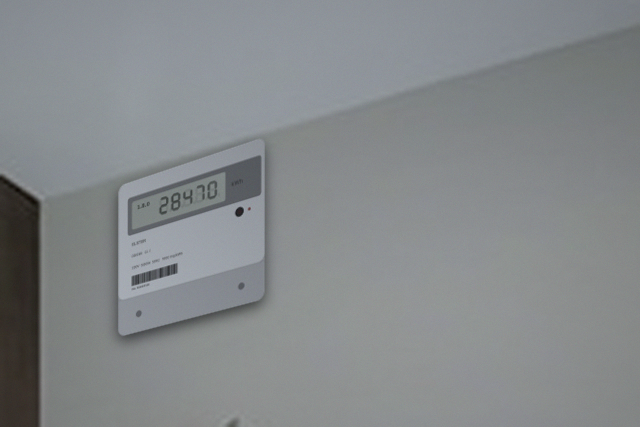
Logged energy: 28470 kWh
